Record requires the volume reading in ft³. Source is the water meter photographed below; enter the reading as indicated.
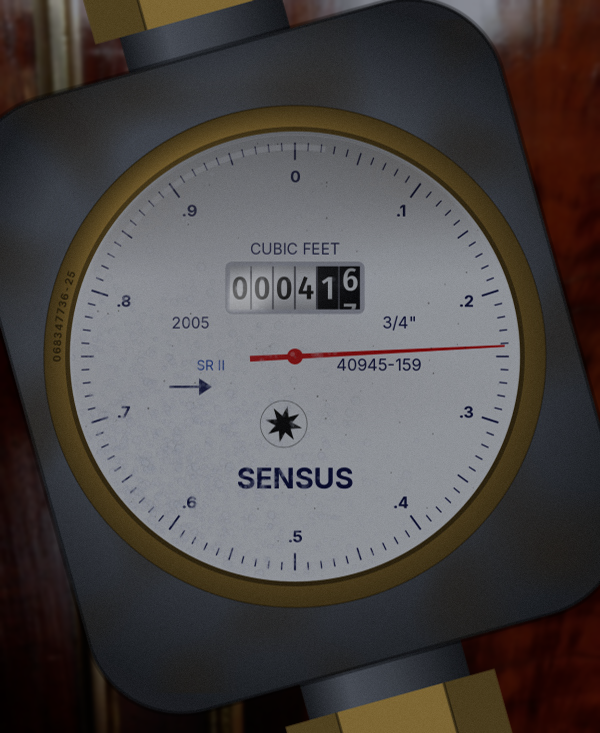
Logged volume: 416.24 ft³
